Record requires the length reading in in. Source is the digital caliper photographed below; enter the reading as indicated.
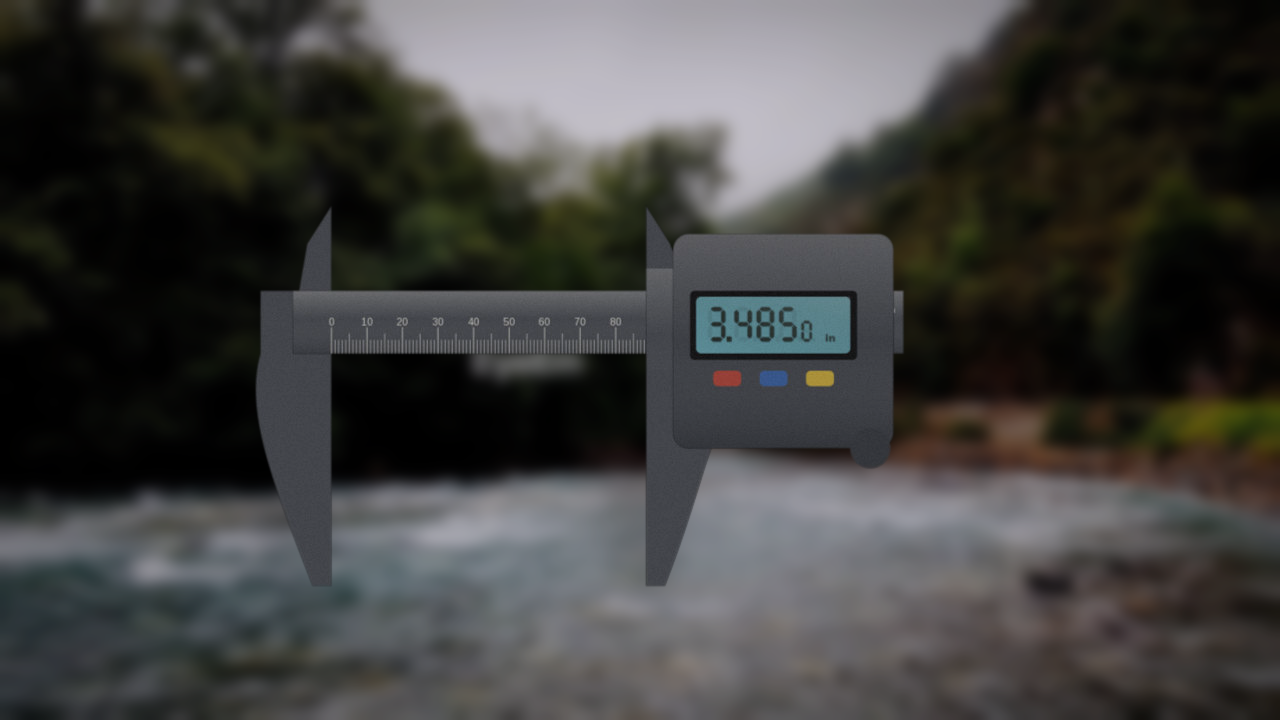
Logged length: 3.4850 in
